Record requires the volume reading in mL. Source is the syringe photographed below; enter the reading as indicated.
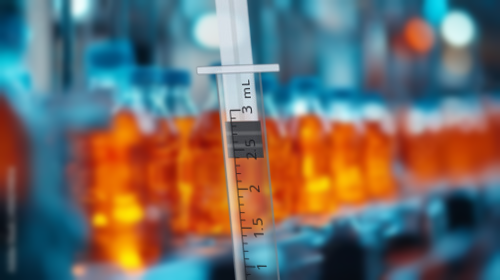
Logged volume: 2.4 mL
